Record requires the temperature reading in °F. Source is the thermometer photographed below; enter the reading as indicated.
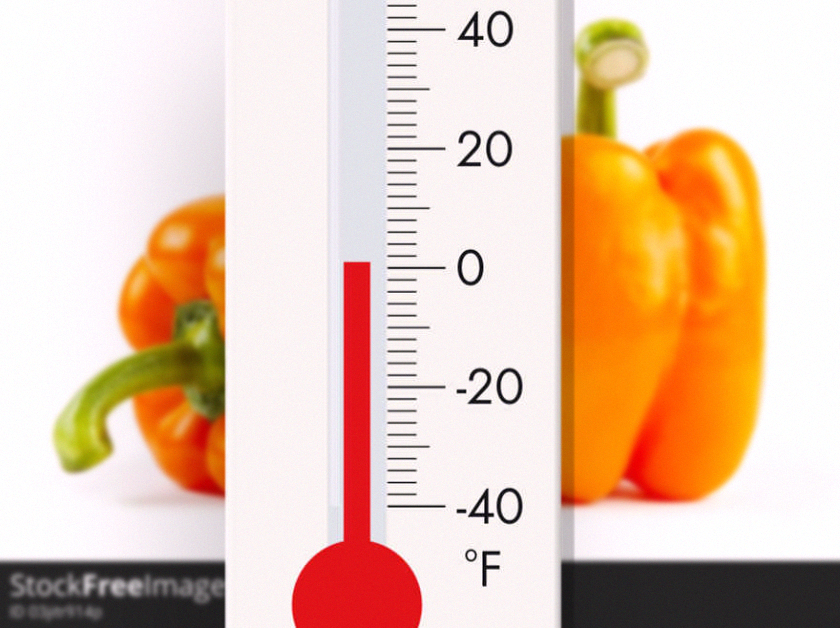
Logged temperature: 1 °F
